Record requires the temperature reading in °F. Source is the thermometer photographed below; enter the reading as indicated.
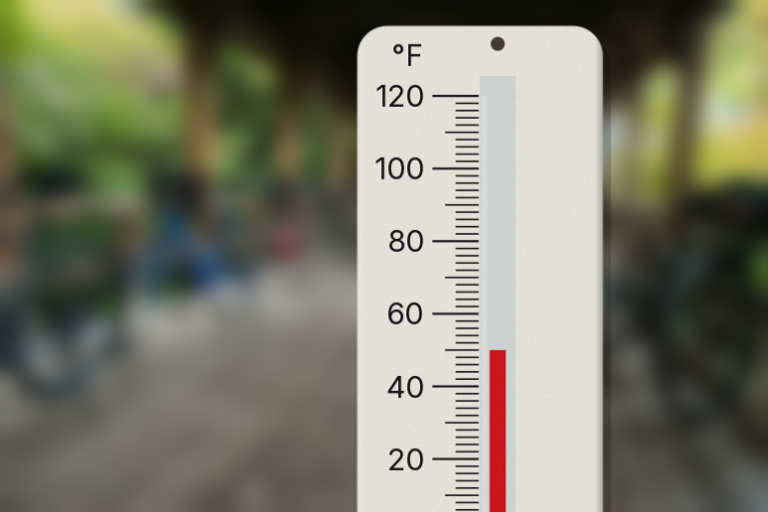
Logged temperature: 50 °F
